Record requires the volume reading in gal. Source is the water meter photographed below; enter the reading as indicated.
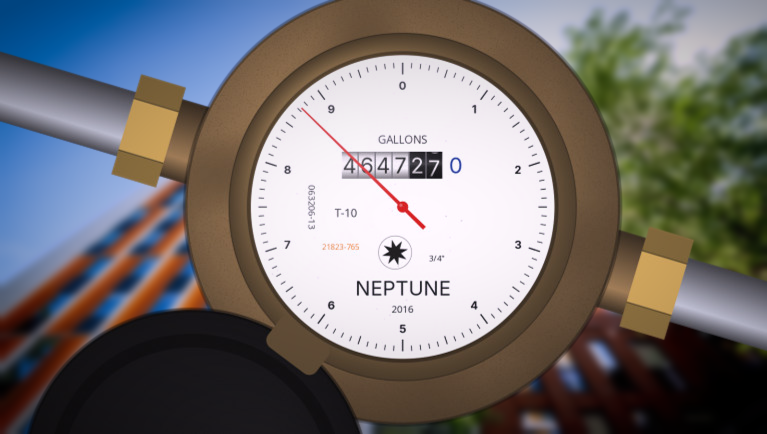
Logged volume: 4647268.7 gal
